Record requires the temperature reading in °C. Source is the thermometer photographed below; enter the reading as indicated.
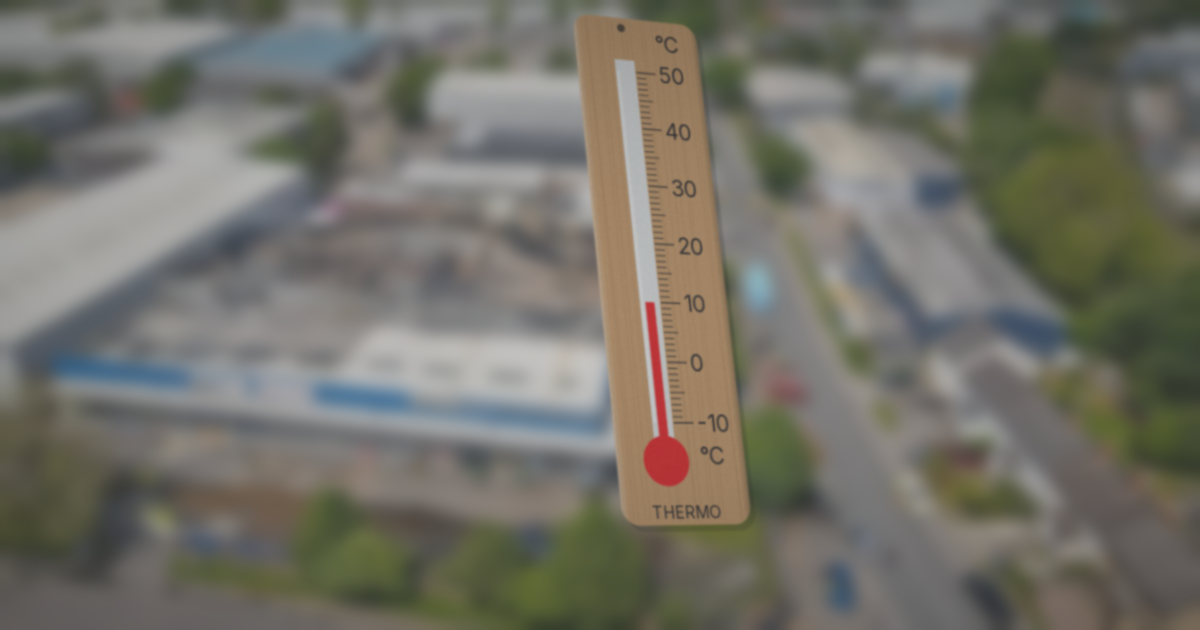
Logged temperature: 10 °C
